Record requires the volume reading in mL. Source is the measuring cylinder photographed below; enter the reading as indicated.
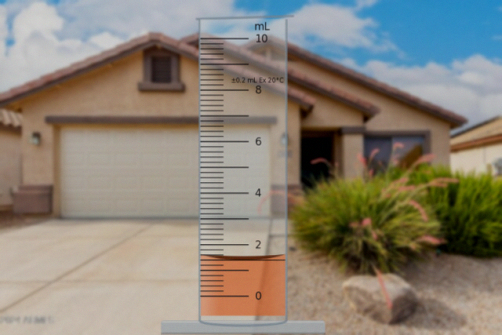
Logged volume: 1.4 mL
